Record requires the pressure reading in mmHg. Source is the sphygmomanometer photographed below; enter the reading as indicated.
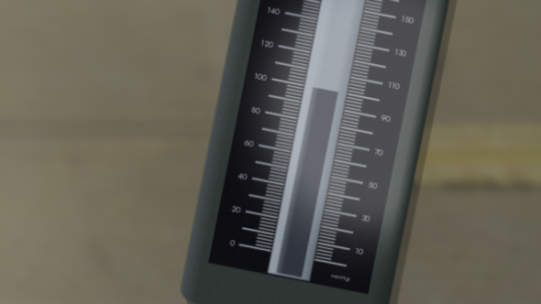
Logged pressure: 100 mmHg
